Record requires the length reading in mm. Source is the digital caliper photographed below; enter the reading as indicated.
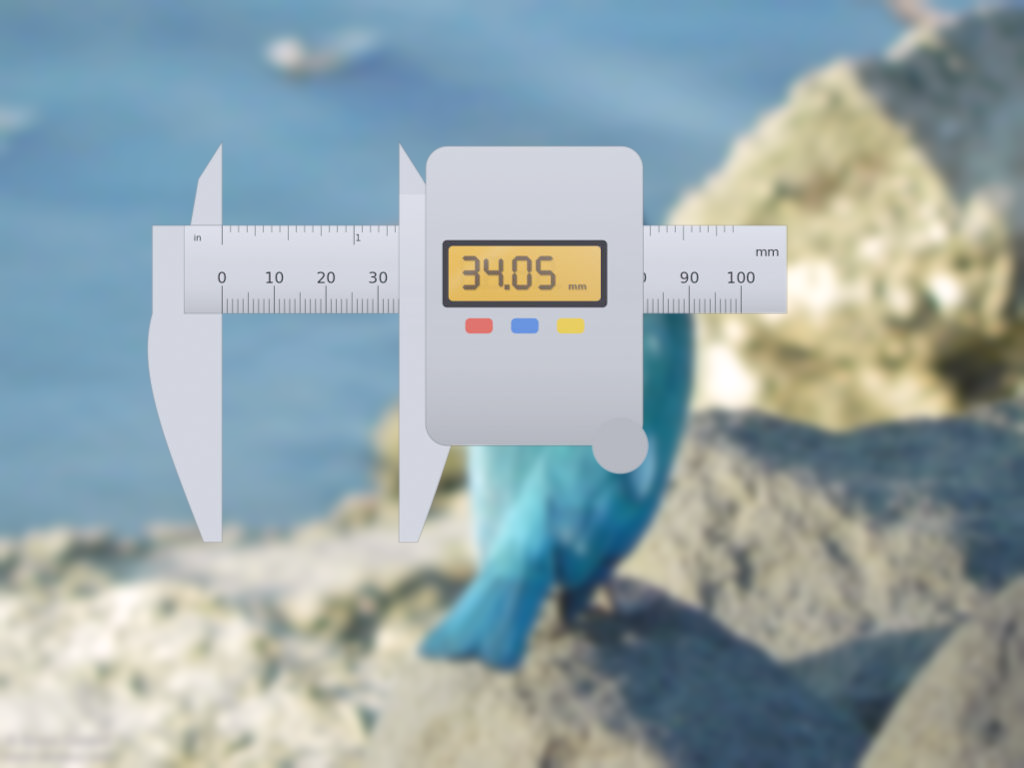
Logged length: 34.05 mm
